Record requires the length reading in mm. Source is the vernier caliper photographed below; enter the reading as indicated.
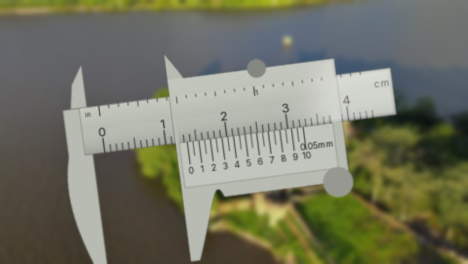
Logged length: 13.5 mm
